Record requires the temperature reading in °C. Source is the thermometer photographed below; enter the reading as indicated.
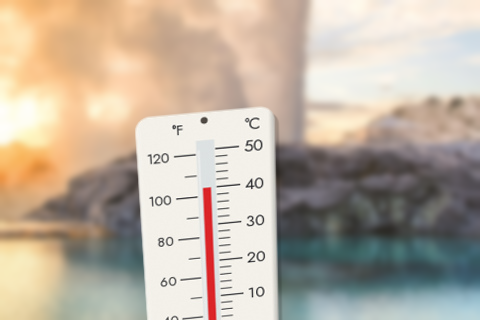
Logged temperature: 40 °C
